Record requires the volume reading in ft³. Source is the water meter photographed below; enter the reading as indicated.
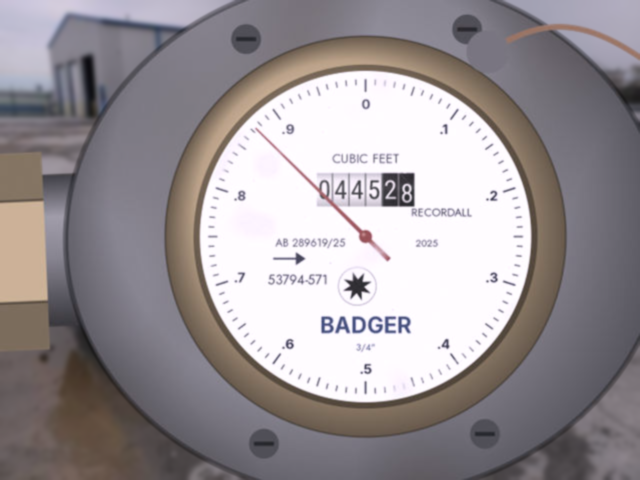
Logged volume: 44527.87 ft³
